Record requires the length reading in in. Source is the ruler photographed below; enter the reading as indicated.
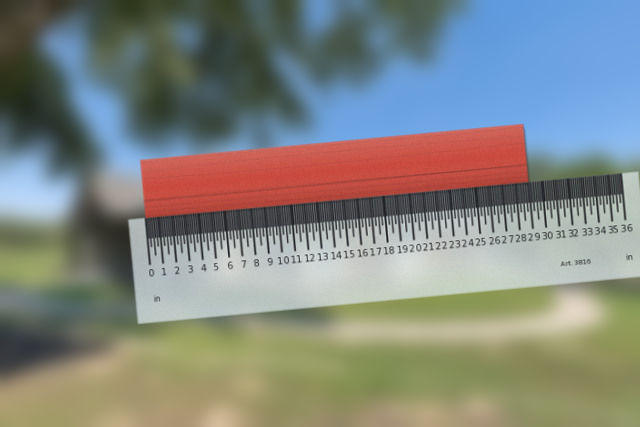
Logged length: 29 in
